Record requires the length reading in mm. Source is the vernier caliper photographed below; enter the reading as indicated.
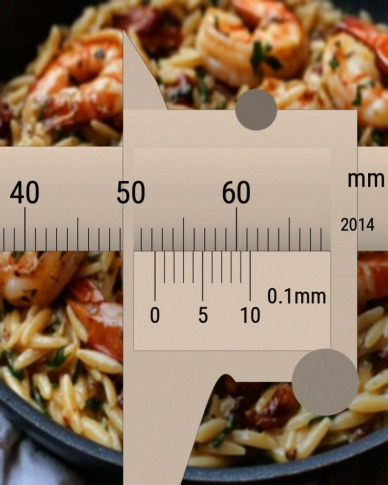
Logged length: 52.3 mm
